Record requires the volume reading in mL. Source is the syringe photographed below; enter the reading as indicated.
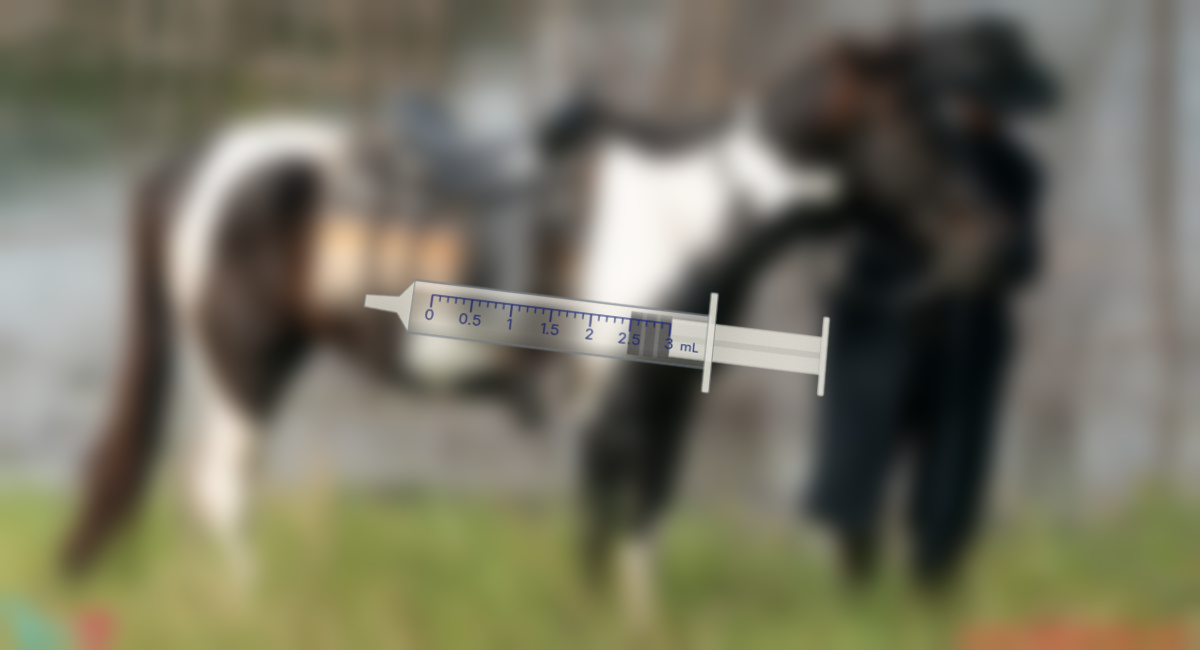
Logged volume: 2.5 mL
